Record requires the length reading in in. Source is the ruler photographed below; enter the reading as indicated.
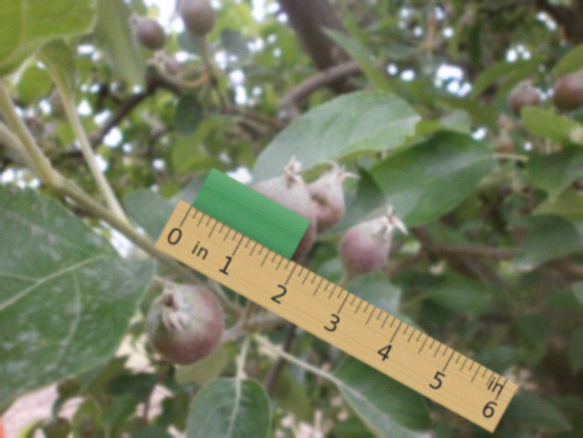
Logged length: 1.875 in
